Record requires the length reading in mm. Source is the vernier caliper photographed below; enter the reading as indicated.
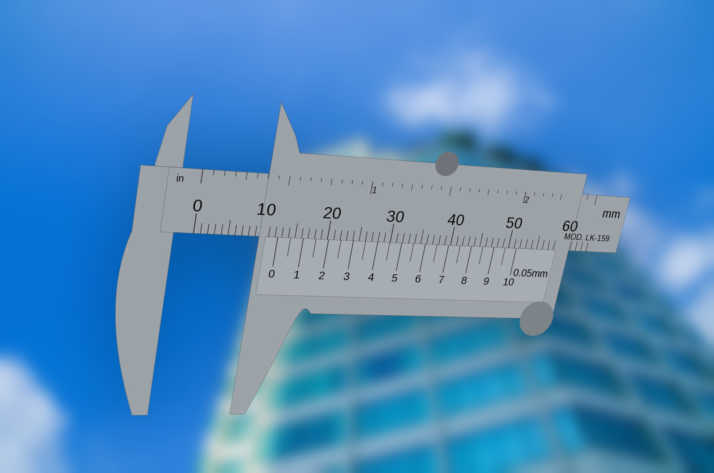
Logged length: 12.4 mm
